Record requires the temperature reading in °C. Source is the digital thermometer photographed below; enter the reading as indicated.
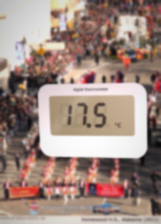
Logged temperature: 17.5 °C
